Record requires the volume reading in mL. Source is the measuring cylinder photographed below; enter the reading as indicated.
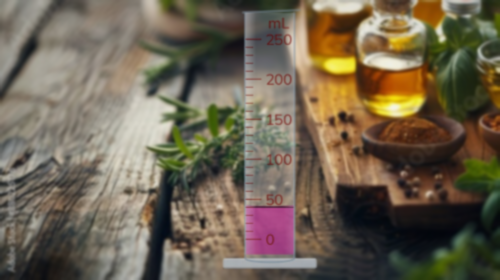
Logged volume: 40 mL
